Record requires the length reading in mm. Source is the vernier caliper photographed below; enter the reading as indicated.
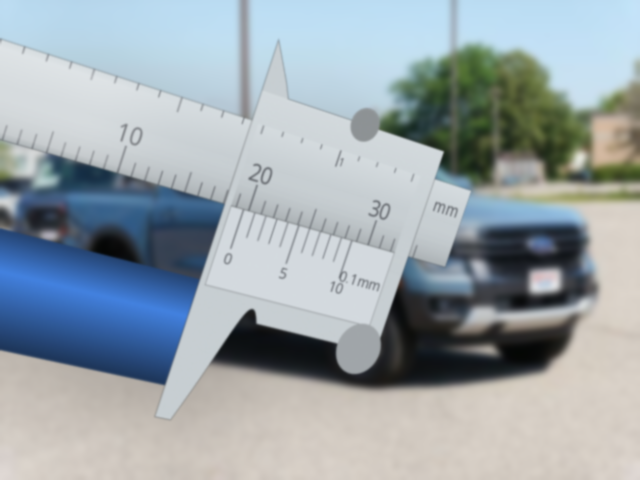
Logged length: 19.6 mm
